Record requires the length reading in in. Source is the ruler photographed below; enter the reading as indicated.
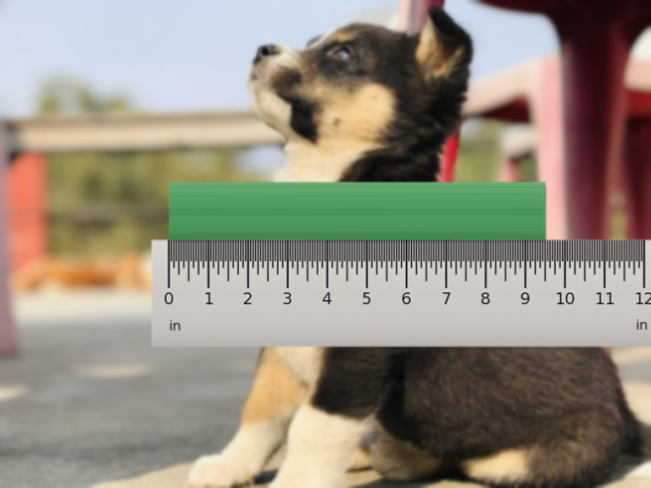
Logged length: 9.5 in
